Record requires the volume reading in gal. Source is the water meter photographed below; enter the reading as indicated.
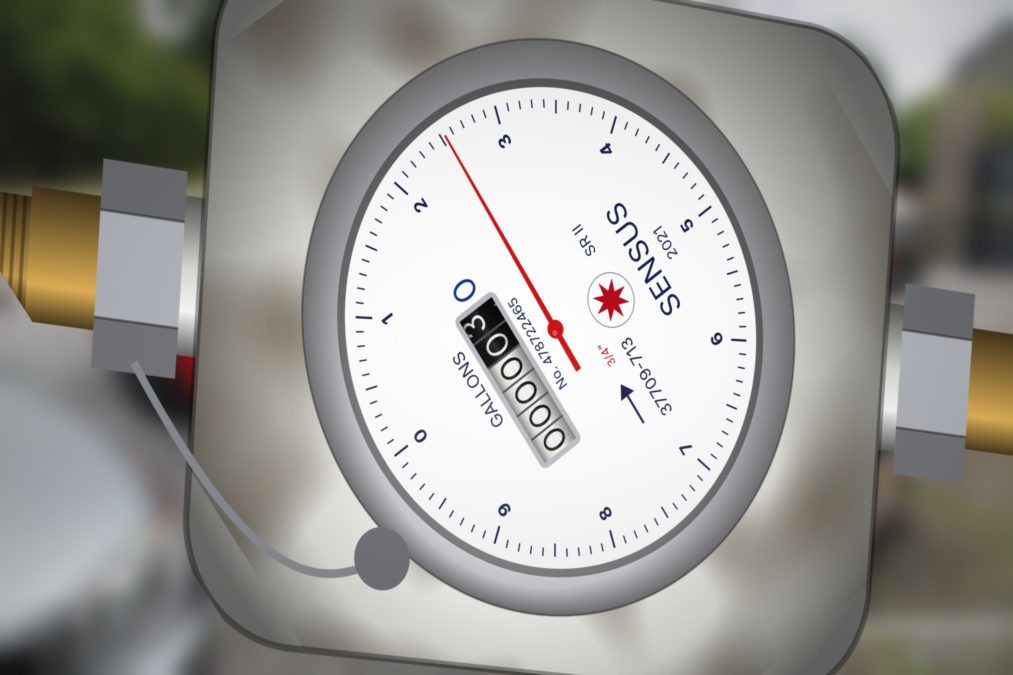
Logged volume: 32.5 gal
